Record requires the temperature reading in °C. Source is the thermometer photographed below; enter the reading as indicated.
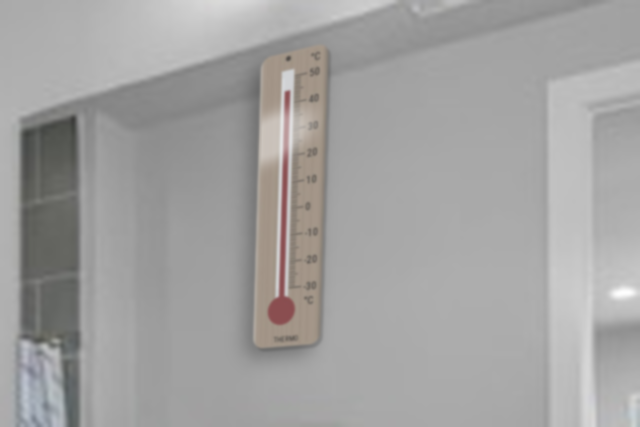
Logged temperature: 45 °C
